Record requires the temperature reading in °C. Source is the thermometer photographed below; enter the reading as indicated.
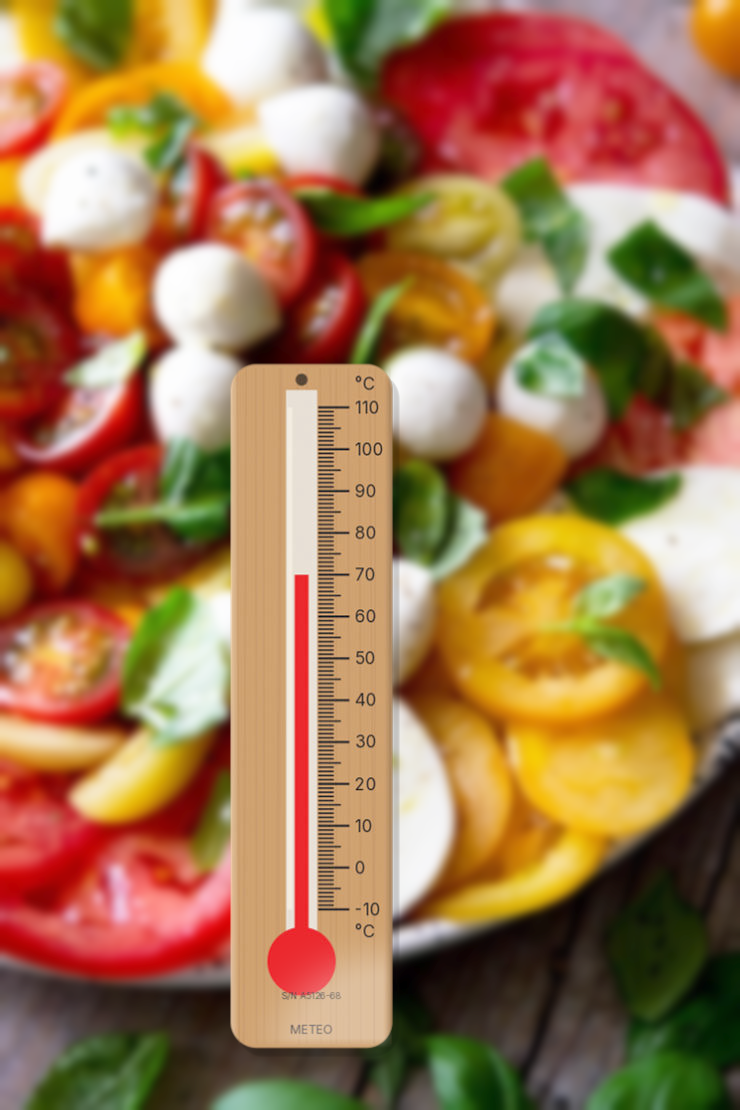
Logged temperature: 70 °C
